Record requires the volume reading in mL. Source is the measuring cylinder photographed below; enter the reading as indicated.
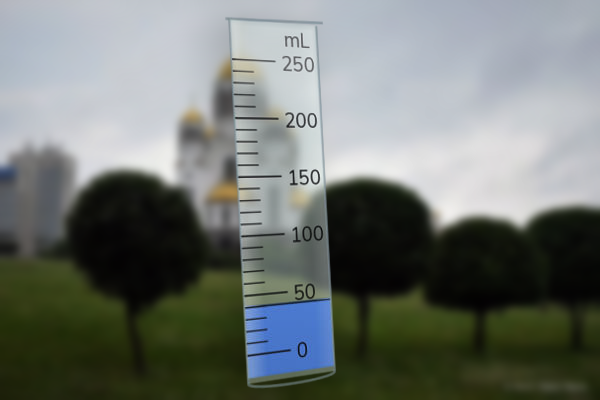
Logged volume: 40 mL
